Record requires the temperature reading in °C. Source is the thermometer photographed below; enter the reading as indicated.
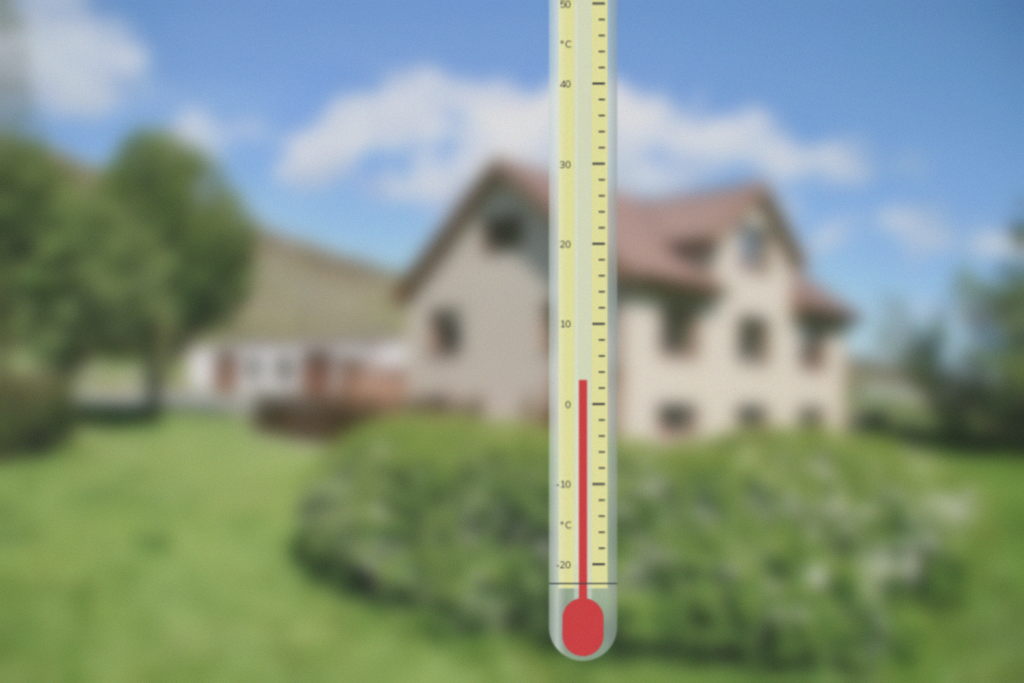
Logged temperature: 3 °C
